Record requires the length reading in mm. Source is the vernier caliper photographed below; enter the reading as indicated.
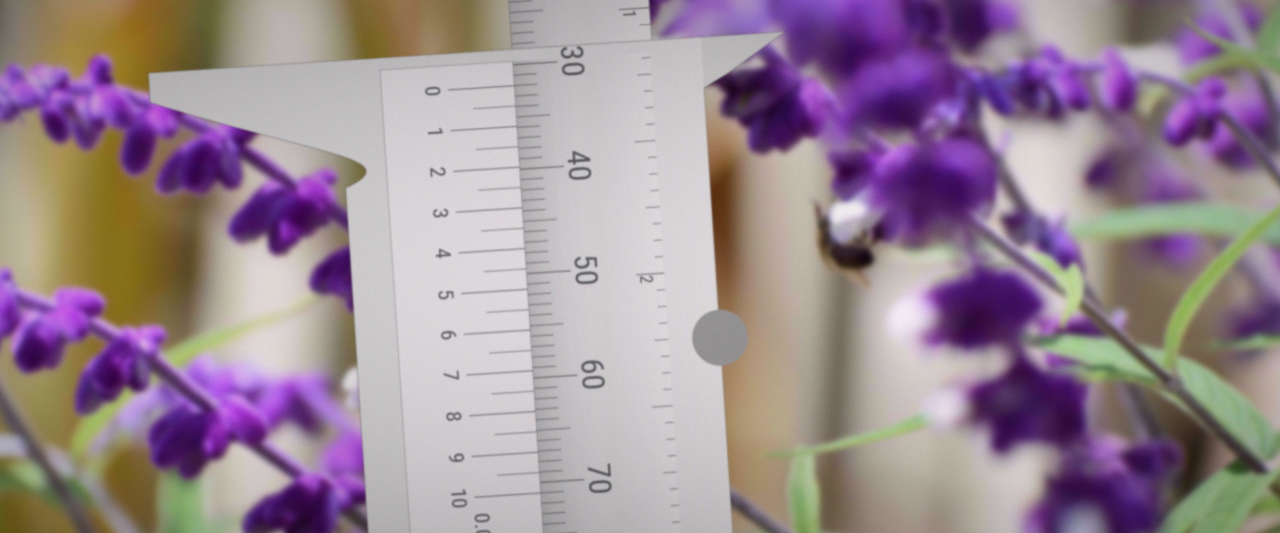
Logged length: 32.0 mm
